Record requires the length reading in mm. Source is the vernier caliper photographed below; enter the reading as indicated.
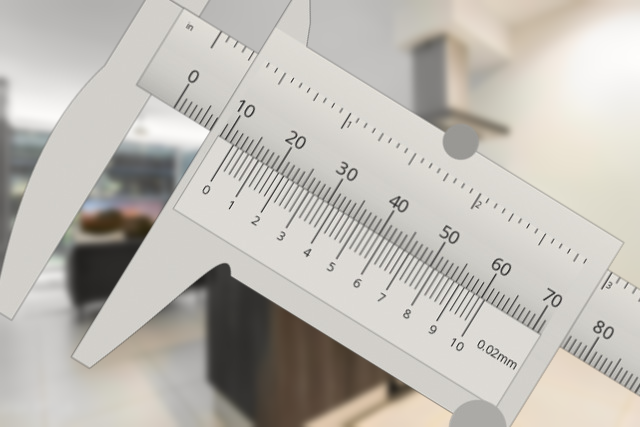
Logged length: 11.6 mm
